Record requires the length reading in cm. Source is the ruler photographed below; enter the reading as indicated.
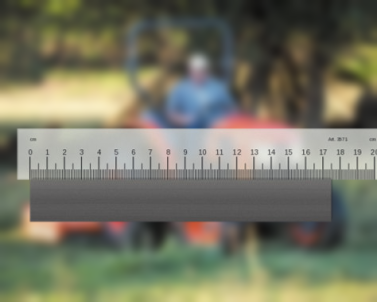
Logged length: 17.5 cm
